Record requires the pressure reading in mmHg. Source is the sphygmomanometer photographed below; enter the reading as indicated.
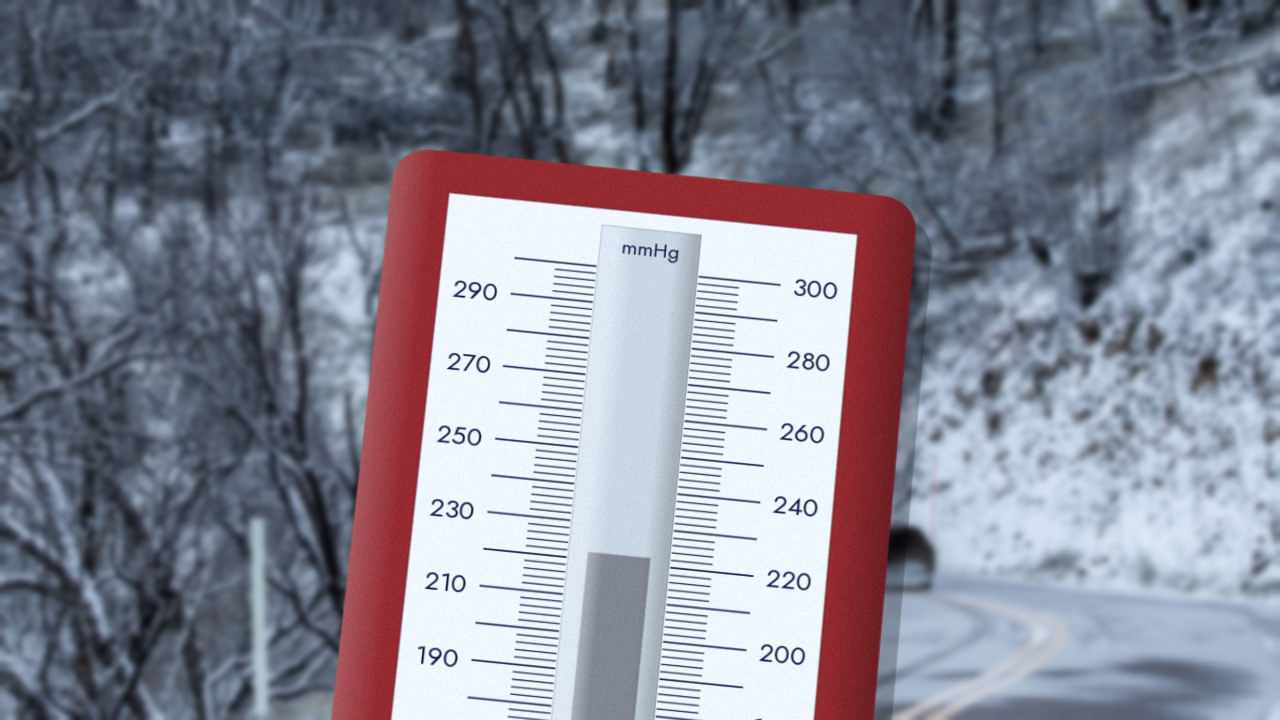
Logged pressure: 222 mmHg
